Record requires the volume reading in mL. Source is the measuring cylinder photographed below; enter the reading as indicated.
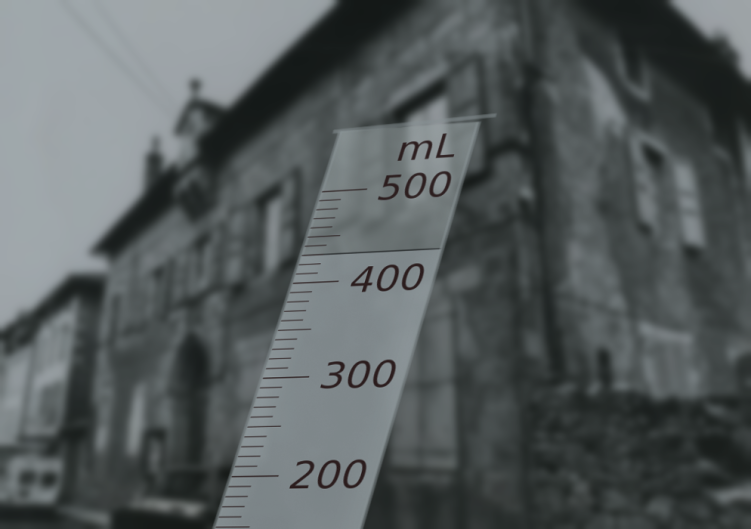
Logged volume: 430 mL
